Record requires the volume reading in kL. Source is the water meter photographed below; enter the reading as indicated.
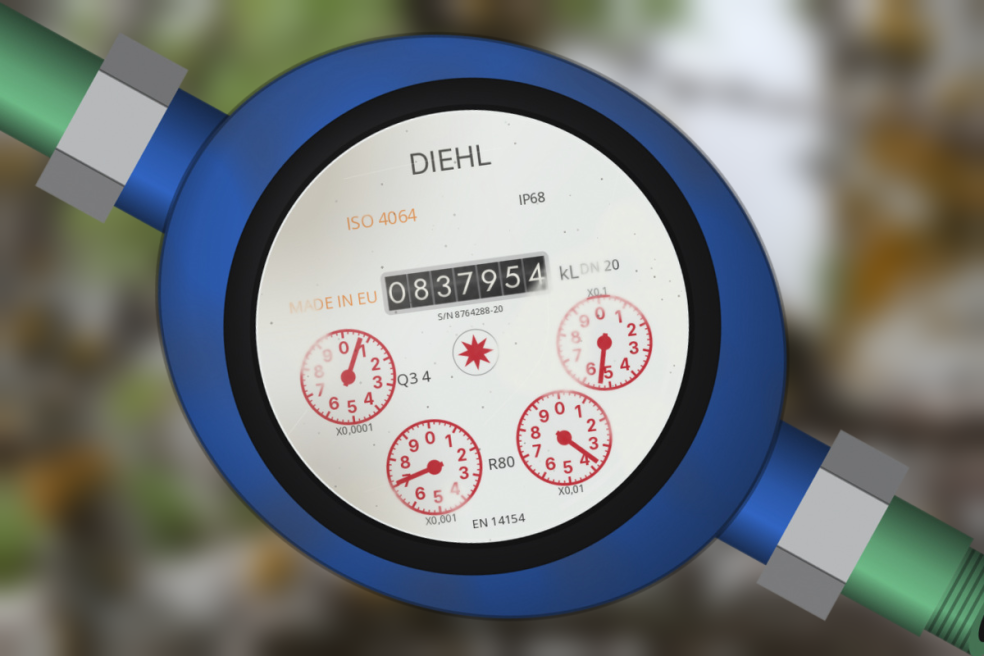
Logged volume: 837954.5370 kL
